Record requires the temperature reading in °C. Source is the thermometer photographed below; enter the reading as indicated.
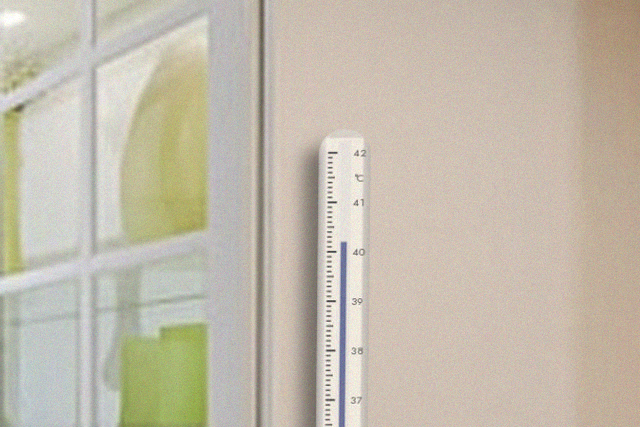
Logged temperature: 40.2 °C
